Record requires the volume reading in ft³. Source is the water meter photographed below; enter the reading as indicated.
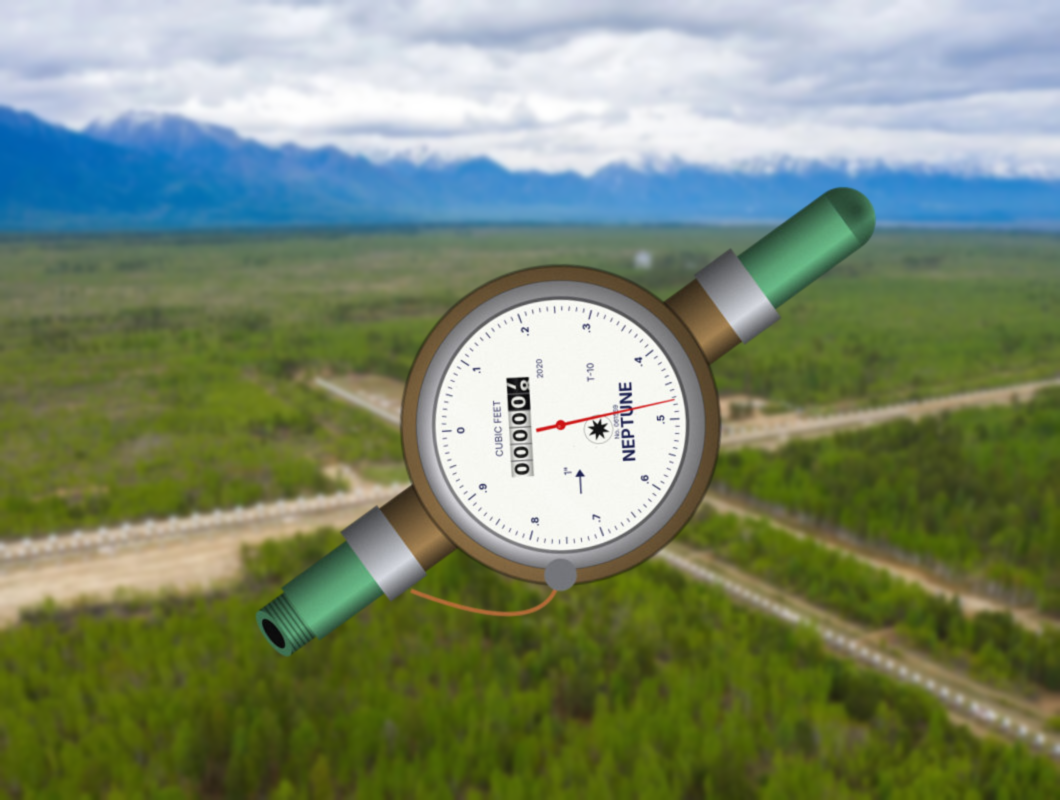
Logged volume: 7.47 ft³
